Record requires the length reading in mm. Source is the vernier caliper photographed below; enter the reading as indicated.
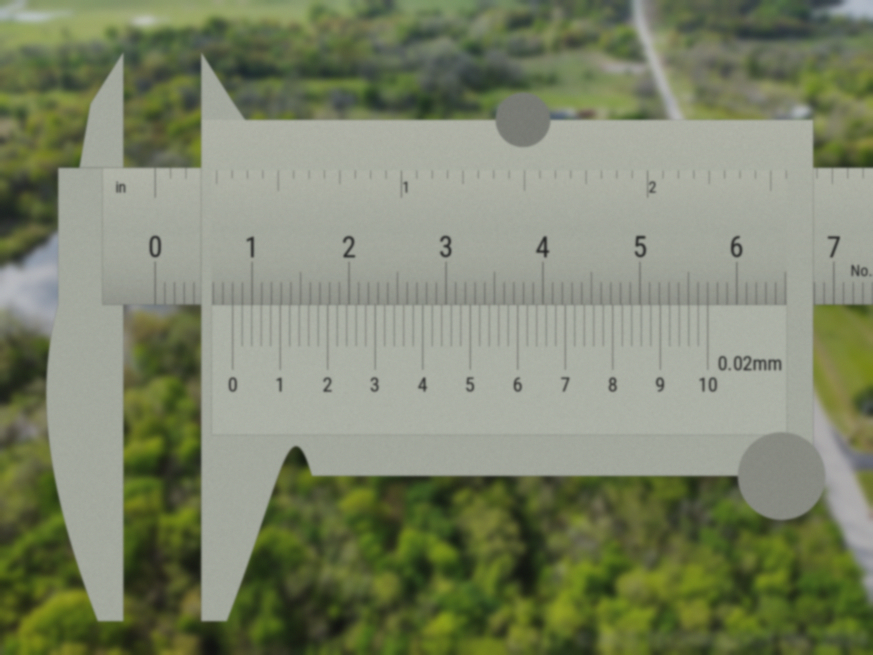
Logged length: 8.0 mm
